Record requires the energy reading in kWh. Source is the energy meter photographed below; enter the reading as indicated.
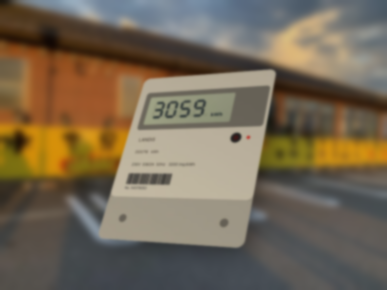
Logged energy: 3059 kWh
